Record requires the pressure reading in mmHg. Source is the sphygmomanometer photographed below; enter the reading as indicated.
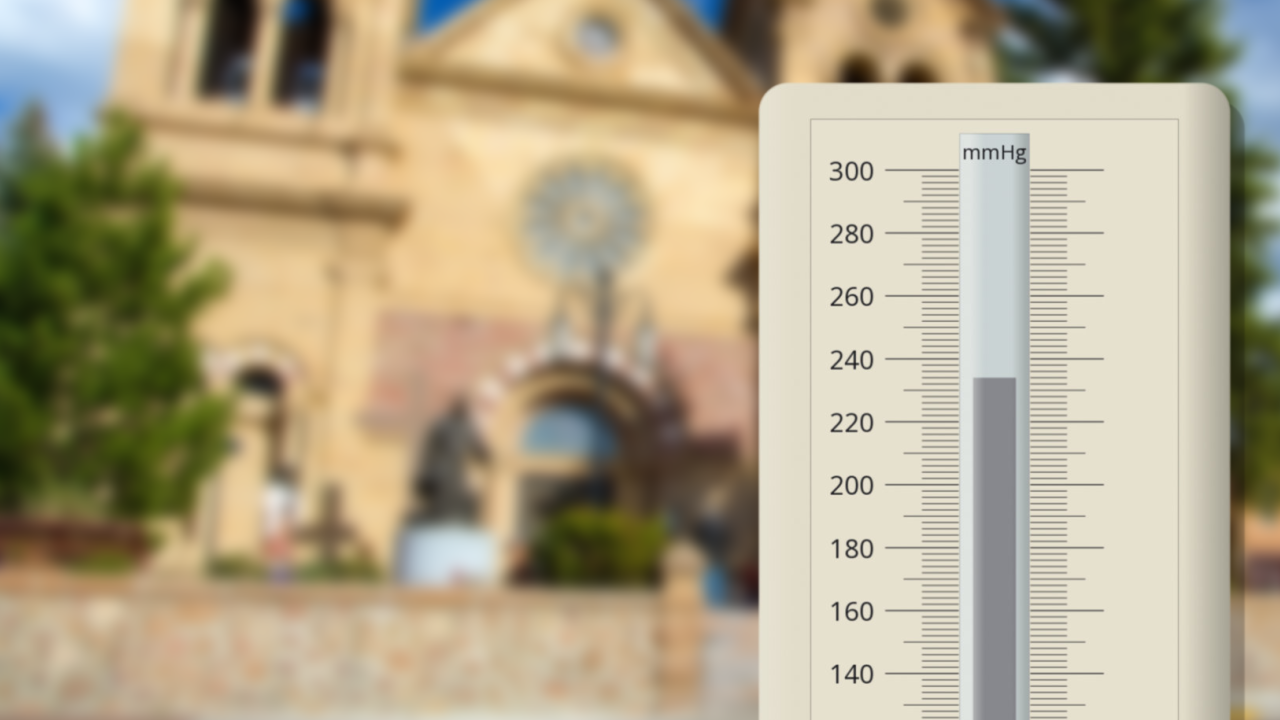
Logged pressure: 234 mmHg
